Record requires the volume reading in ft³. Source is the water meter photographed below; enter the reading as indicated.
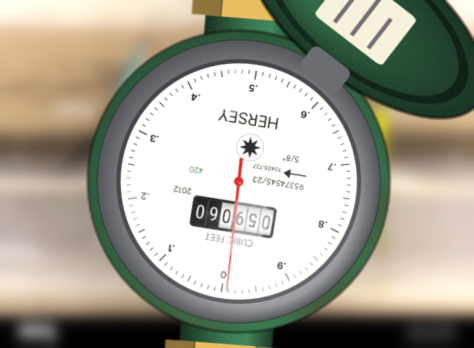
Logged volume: 59059.99 ft³
